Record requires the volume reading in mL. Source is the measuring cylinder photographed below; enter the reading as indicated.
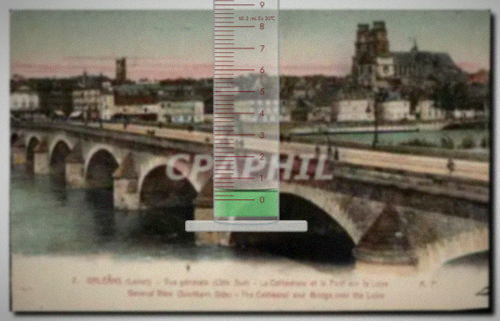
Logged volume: 0.4 mL
